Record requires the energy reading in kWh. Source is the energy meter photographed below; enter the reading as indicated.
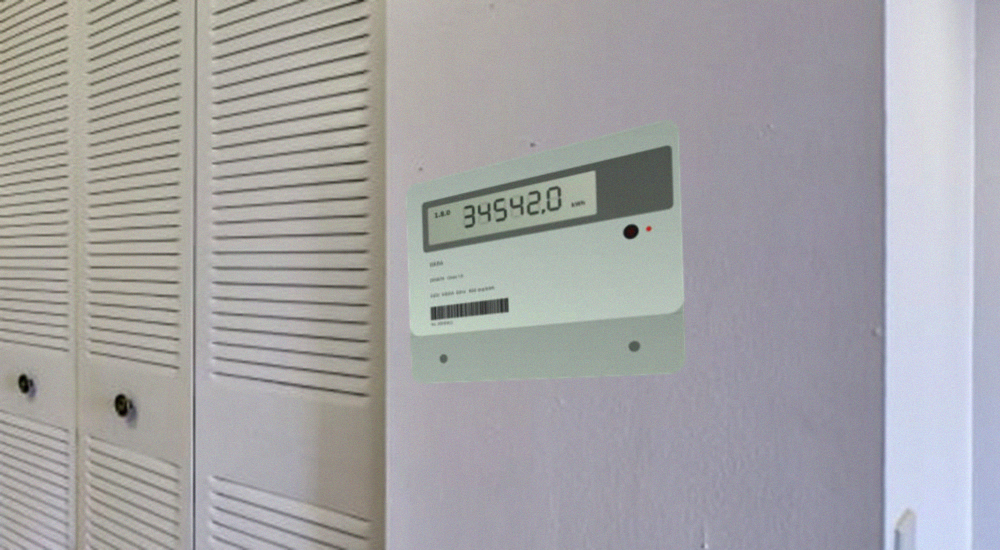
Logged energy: 34542.0 kWh
